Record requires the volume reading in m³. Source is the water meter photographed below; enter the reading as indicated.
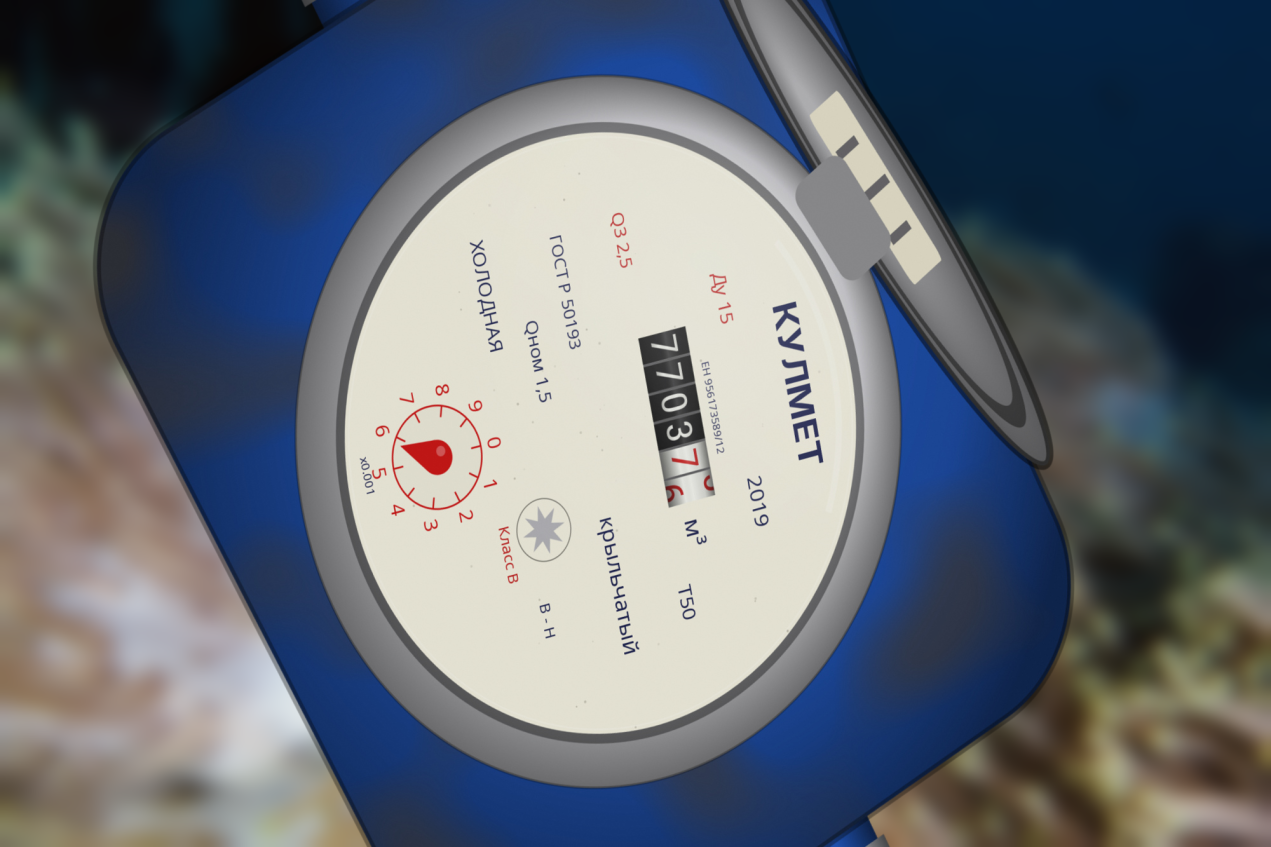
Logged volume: 7703.755 m³
